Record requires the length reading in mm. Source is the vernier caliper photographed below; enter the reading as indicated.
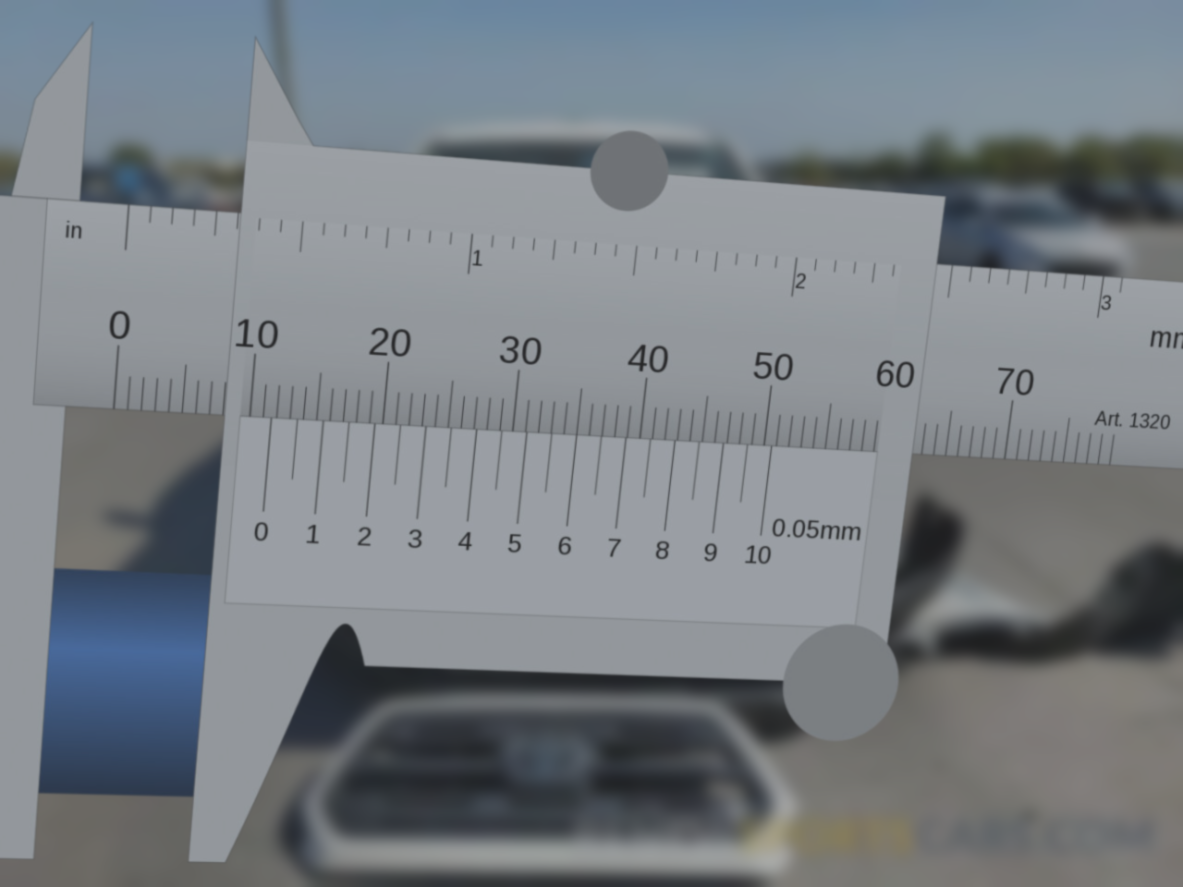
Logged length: 11.6 mm
